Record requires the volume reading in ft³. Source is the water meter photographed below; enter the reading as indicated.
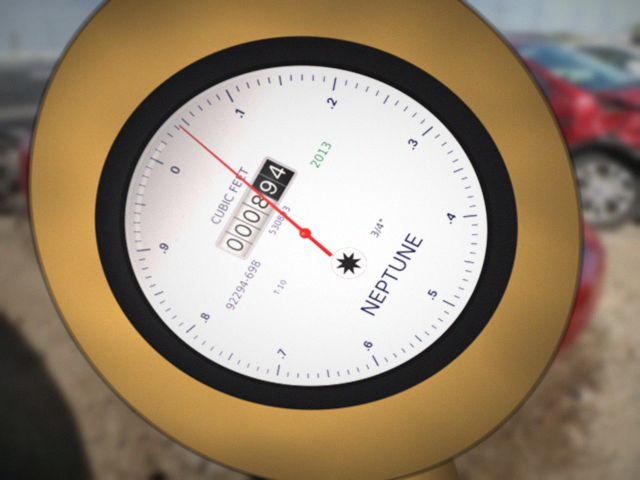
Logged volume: 894.04 ft³
